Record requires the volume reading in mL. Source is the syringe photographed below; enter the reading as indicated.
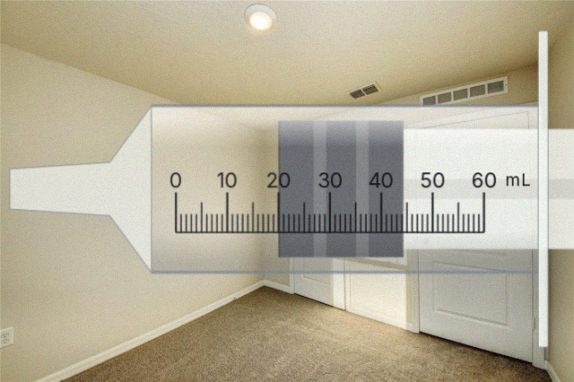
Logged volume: 20 mL
